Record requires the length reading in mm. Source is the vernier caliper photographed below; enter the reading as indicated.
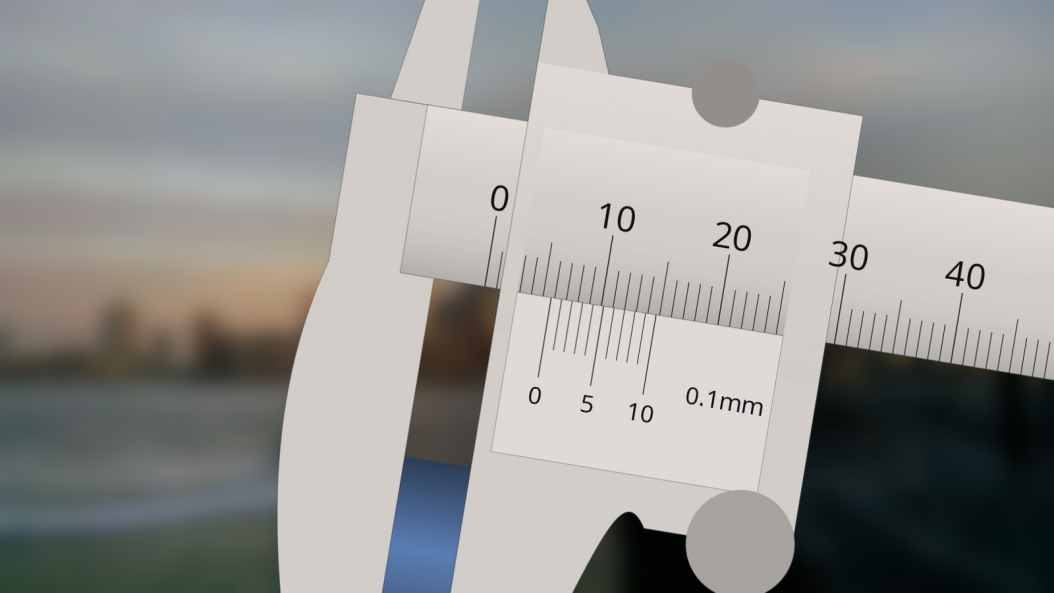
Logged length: 5.7 mm
